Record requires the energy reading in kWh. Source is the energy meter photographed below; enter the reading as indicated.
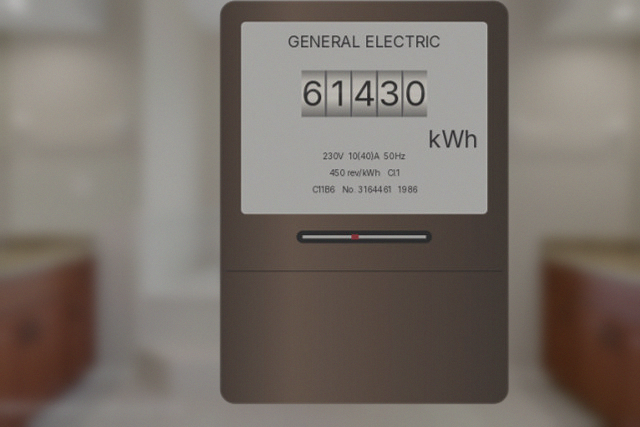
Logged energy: 61430 kWh
